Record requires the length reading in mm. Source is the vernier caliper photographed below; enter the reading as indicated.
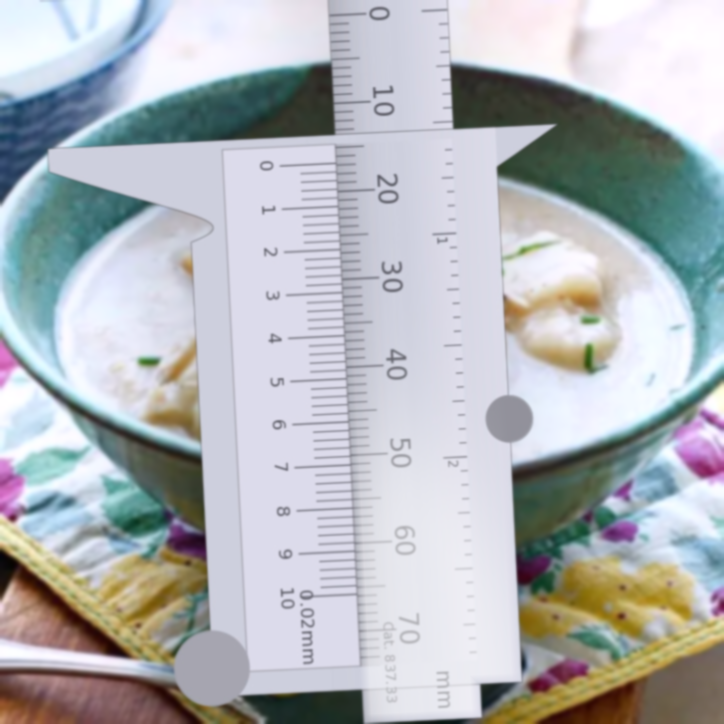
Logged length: 16.8 mm
